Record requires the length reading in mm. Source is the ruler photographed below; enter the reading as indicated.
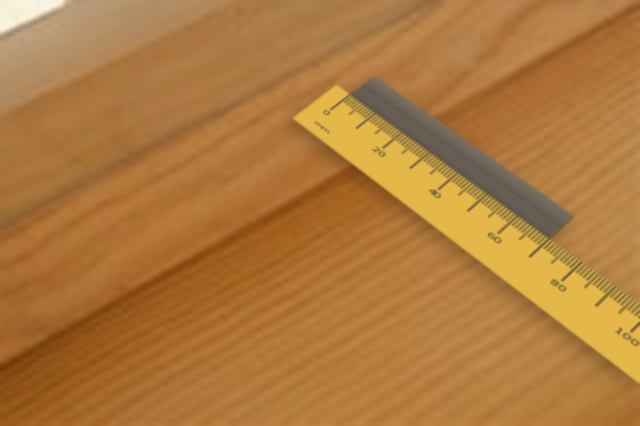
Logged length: 70 mm
